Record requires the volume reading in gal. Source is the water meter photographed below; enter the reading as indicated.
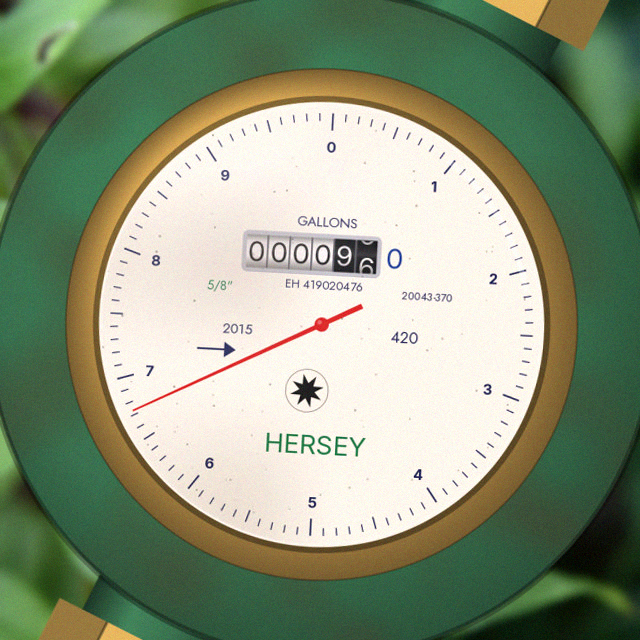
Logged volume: 956.7 gal
